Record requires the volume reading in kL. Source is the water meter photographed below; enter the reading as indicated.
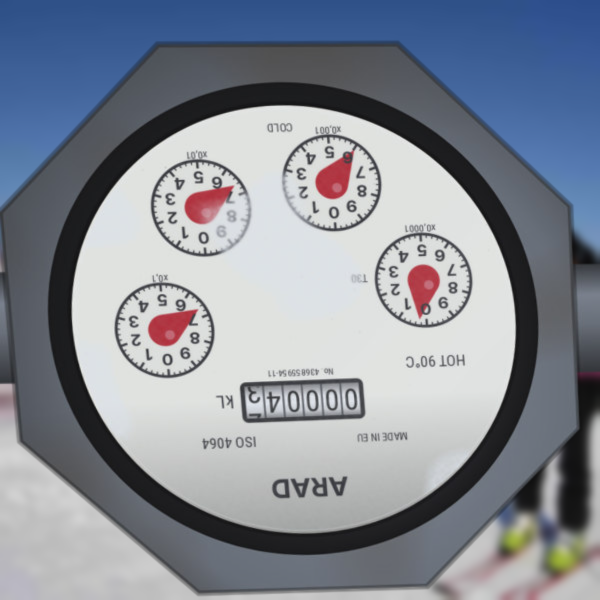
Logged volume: 42.6660 kL
